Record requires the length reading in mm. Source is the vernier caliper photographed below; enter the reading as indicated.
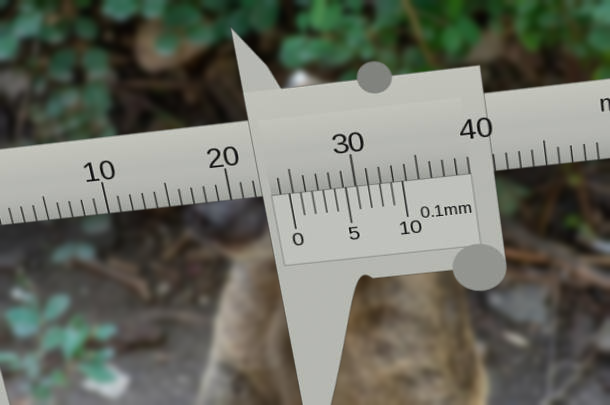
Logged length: 24.7 mm
